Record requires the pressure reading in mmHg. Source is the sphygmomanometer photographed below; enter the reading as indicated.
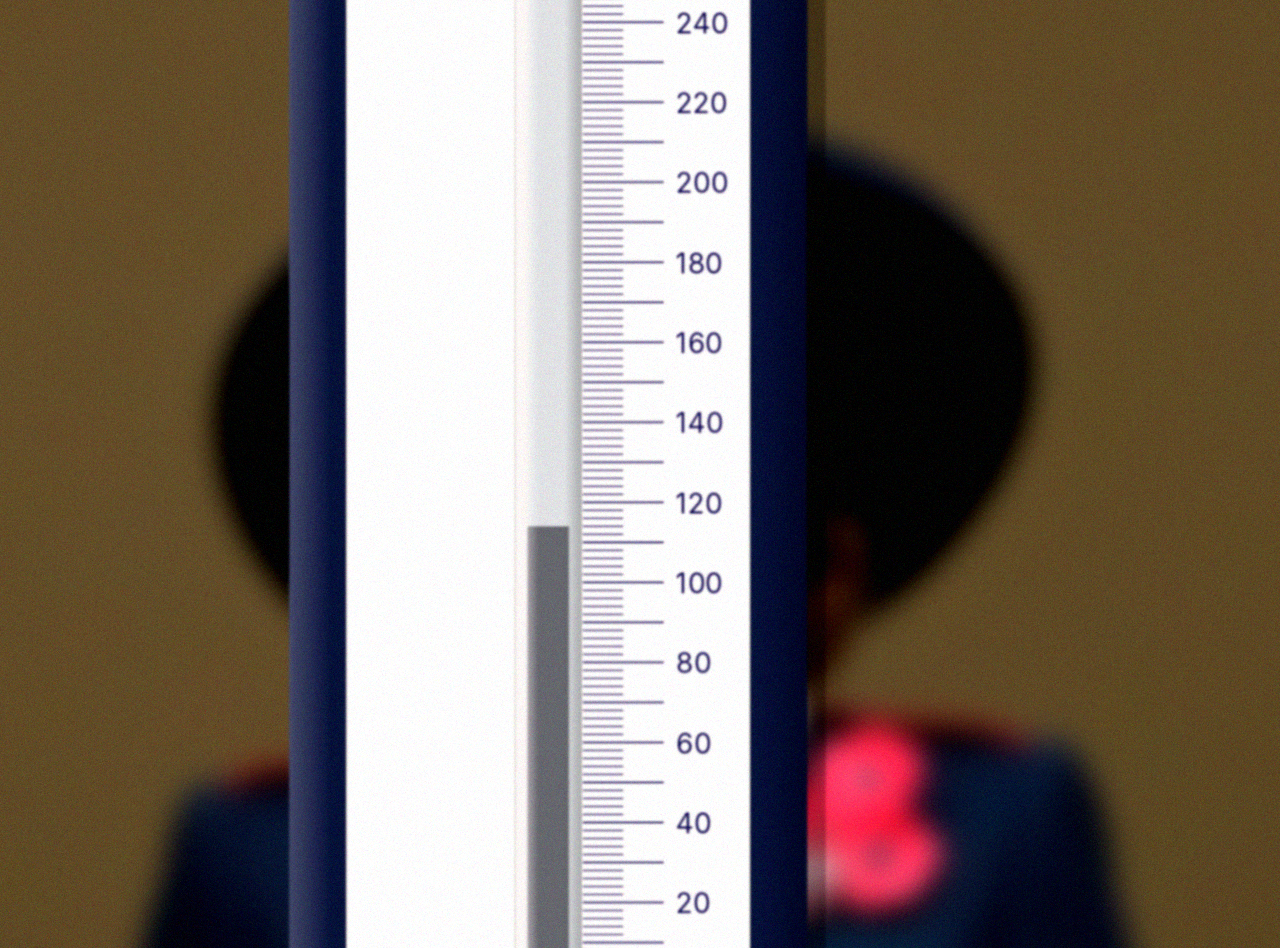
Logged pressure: 114 mmHg
